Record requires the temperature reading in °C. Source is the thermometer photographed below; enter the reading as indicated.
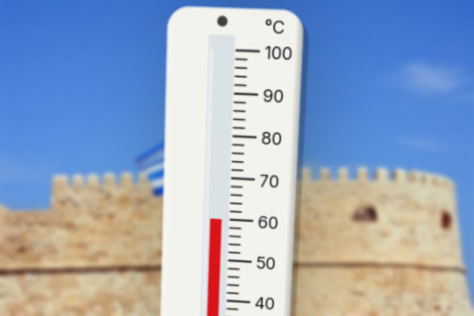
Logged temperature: 60 °C
